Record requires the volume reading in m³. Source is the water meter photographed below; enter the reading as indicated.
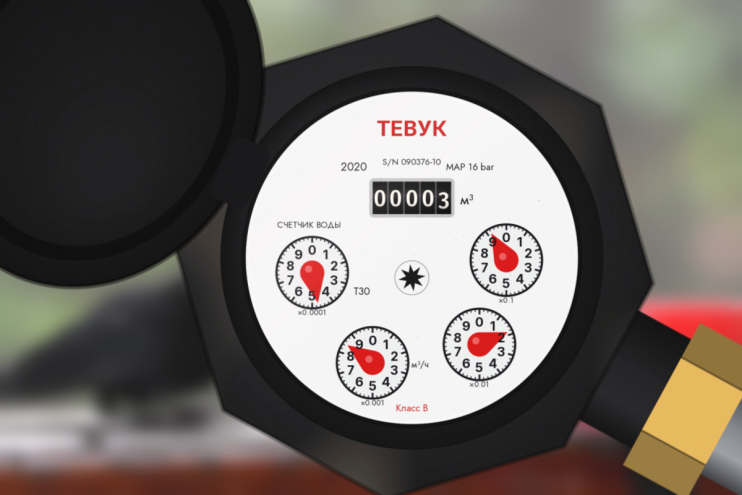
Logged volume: 2.9184 m³
